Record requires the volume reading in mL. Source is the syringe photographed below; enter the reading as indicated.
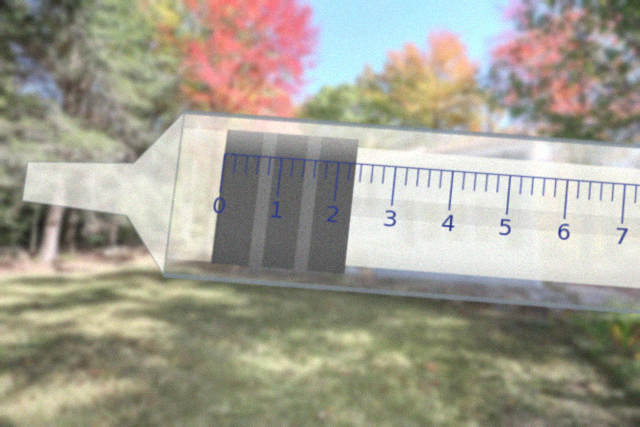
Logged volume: 0 mL
